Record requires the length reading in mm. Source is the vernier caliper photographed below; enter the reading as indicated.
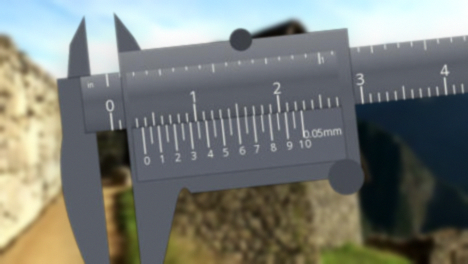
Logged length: 3.6 mm
